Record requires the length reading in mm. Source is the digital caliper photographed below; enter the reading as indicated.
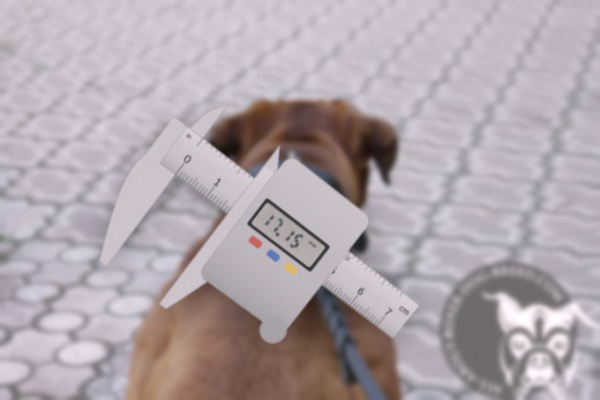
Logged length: 17.15 mm
